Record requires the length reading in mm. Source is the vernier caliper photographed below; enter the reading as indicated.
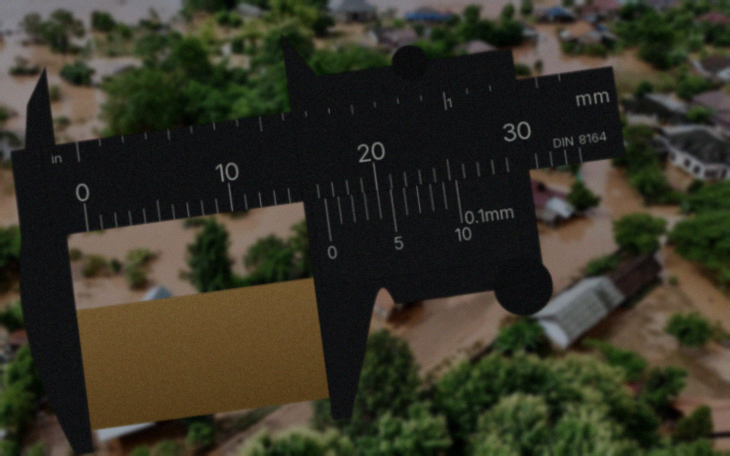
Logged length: 16.4 mm
